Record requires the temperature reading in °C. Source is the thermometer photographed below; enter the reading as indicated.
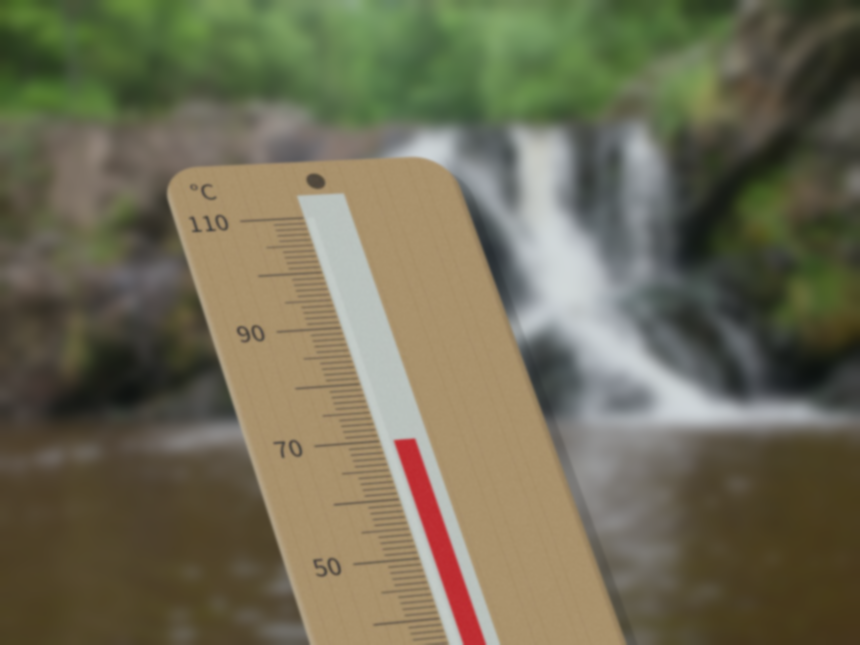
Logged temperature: 70 °C
